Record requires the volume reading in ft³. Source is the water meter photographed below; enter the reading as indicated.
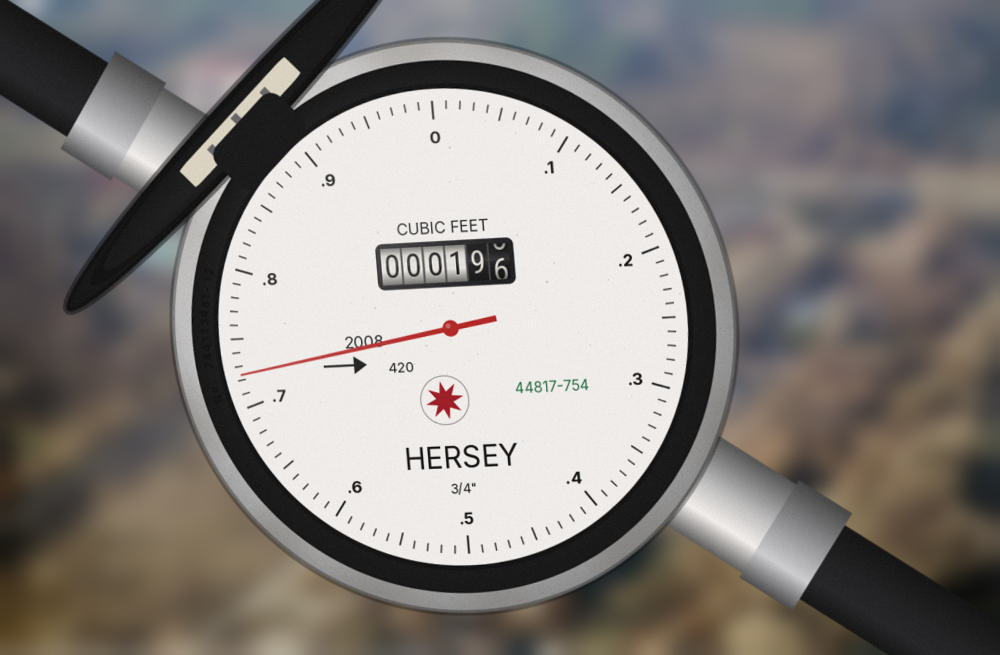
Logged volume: 195.72 ft³
